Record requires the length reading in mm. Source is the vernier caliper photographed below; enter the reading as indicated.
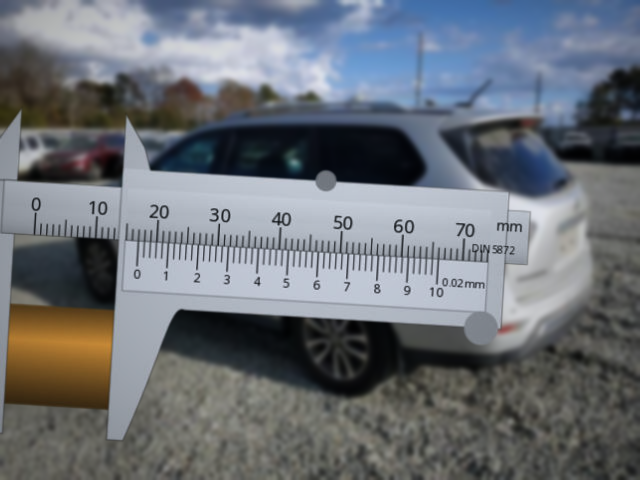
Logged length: 17.0 mm
